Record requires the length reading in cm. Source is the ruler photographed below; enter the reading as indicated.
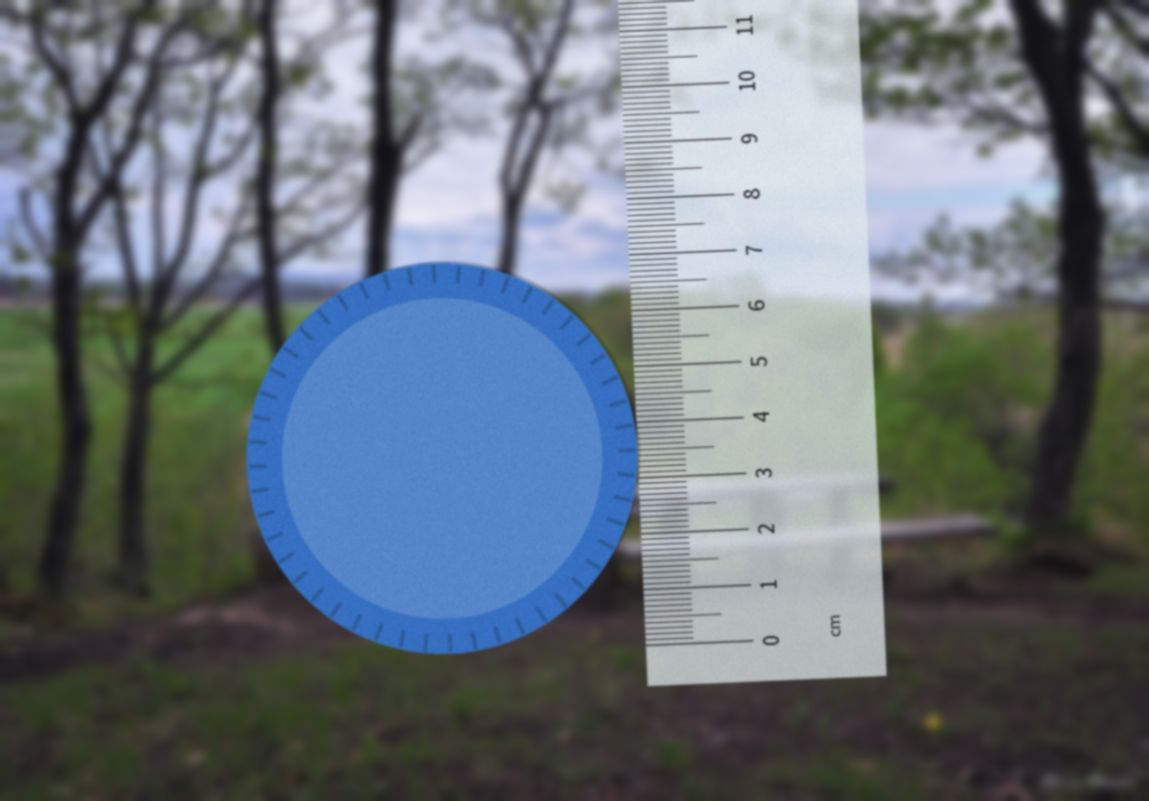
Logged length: 7 cm
